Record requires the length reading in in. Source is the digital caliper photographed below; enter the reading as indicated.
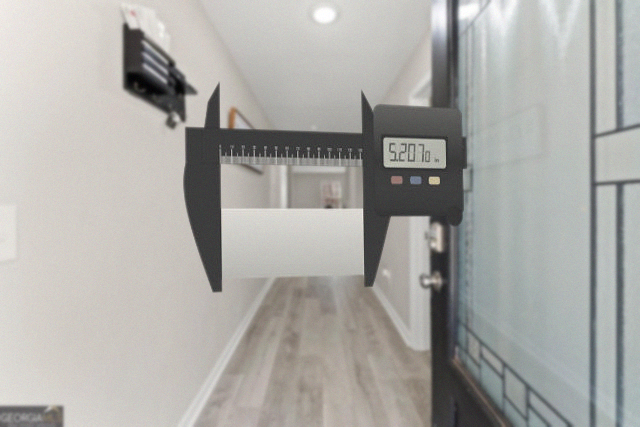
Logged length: 5.2070 in
